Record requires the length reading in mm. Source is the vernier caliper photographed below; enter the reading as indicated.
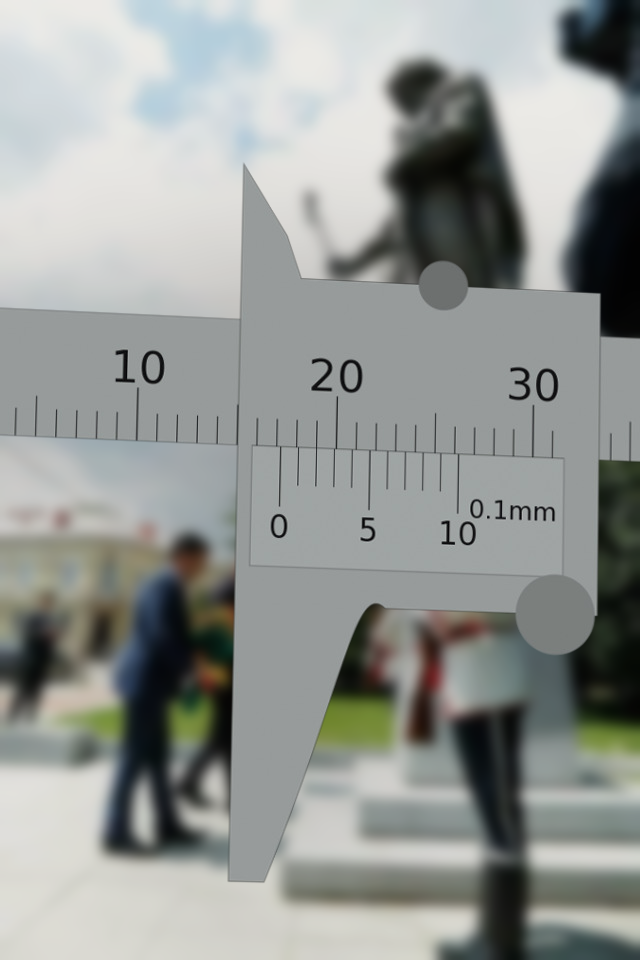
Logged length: 17.2 mm
